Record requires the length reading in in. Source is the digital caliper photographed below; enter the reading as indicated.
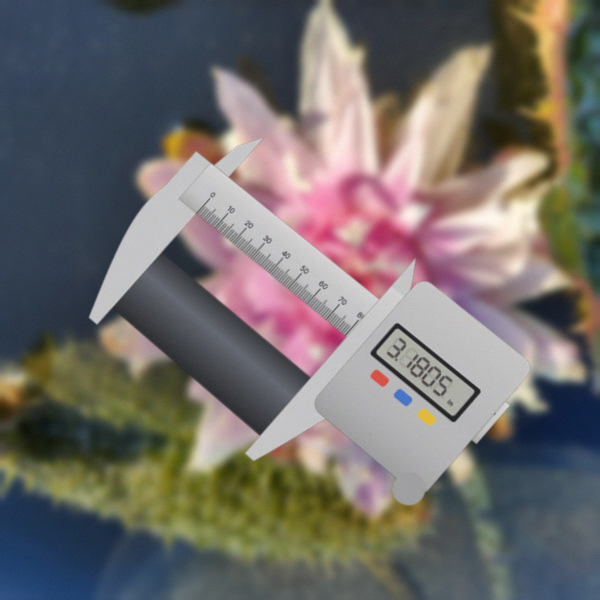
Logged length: 3.1805 in
